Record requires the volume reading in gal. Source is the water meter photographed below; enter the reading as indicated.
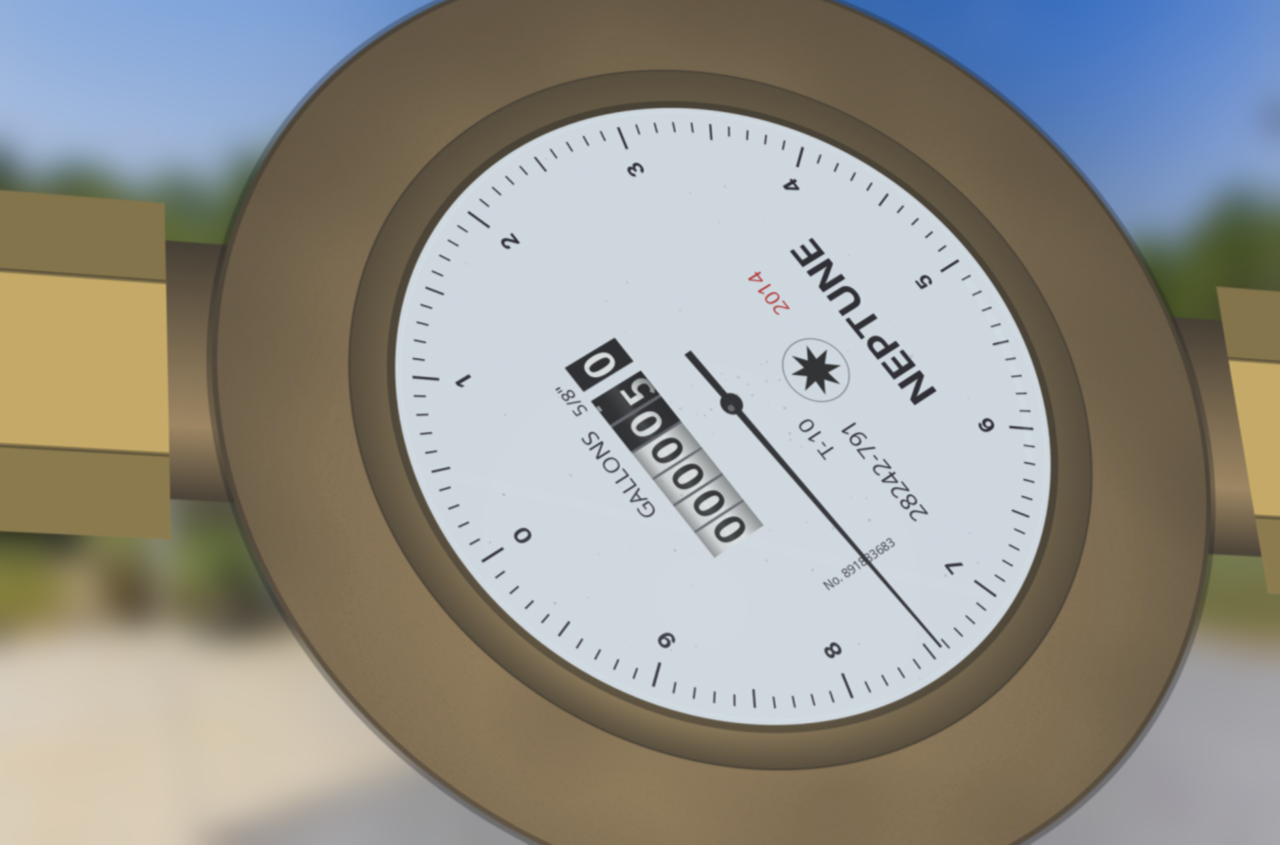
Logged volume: 47.4 gal
